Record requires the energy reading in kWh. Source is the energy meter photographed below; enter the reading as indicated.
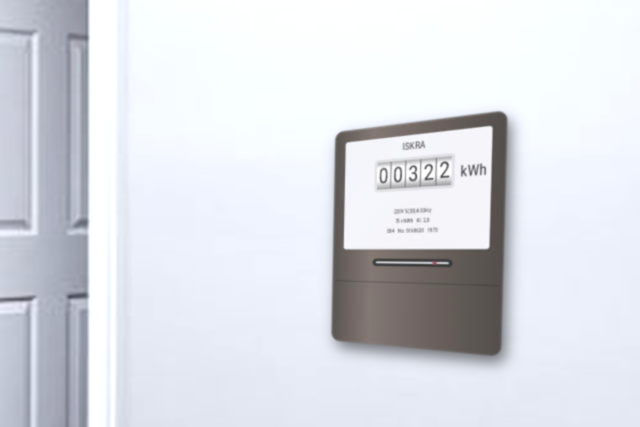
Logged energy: 322 kWh
